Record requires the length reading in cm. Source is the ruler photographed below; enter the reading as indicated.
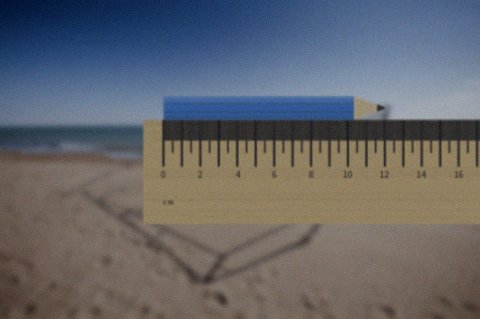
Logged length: 12 cm
